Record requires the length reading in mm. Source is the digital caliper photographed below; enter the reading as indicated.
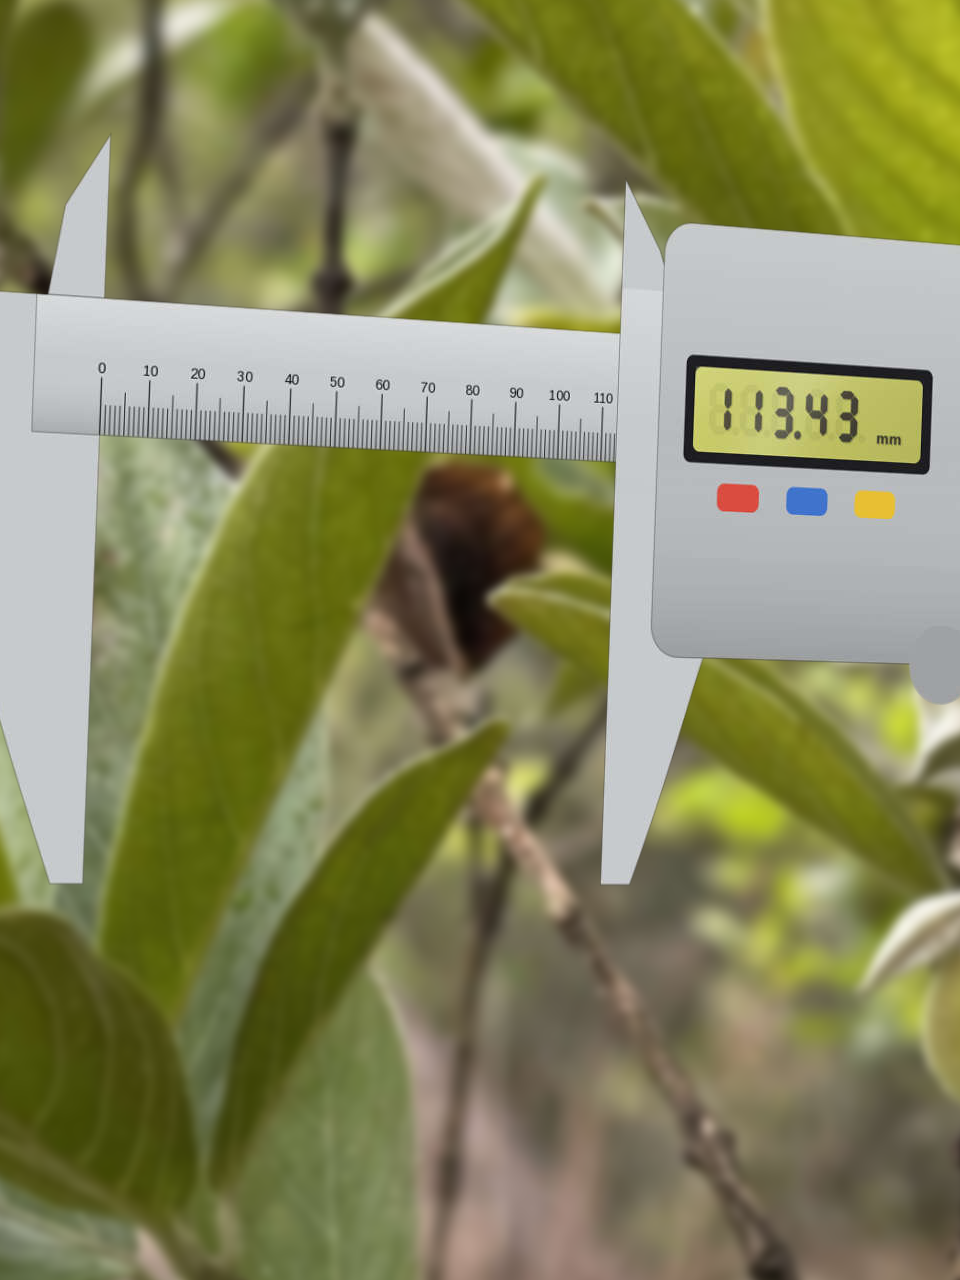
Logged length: 113.43 mm
